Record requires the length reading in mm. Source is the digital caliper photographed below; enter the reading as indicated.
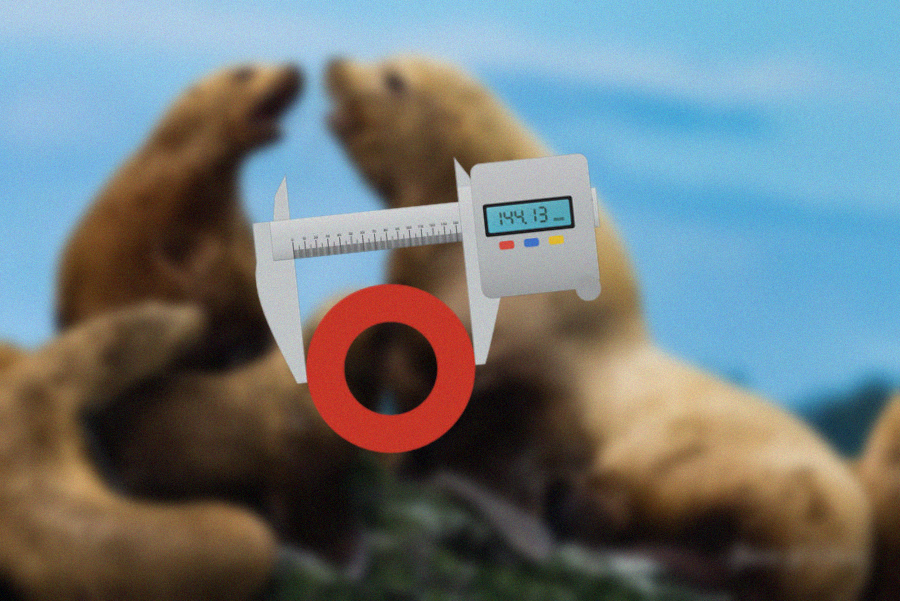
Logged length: 144.13 mm
